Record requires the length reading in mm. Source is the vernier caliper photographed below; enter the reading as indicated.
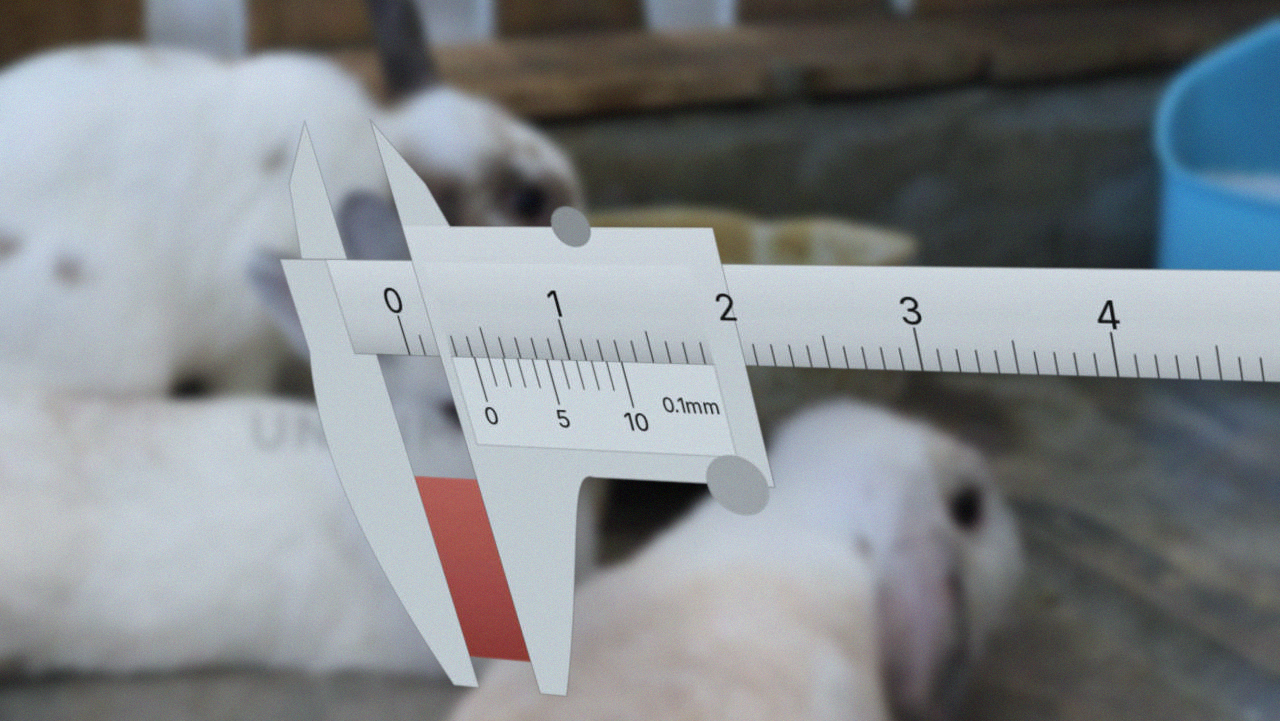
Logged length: 4.1 mm
